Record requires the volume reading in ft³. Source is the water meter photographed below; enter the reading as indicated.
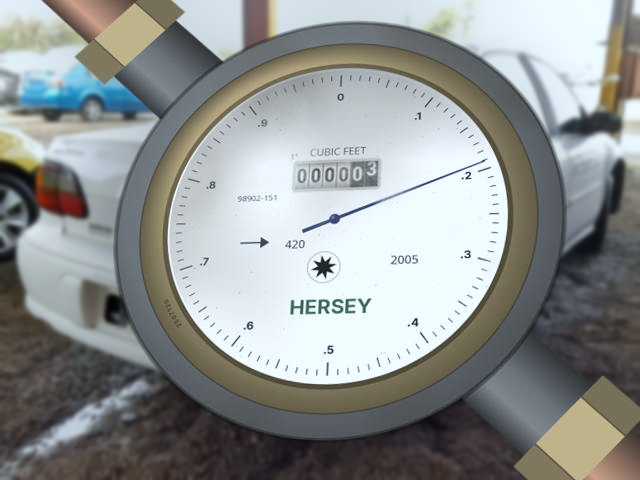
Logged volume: 3.19 ft³
